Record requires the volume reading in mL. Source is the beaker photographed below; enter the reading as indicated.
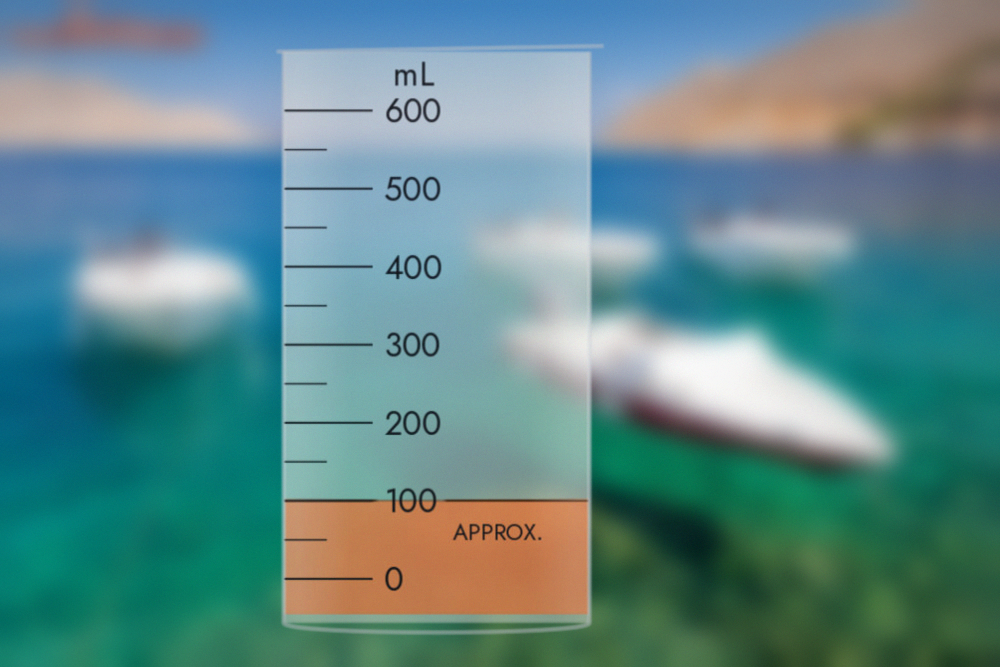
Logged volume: 100 mL
